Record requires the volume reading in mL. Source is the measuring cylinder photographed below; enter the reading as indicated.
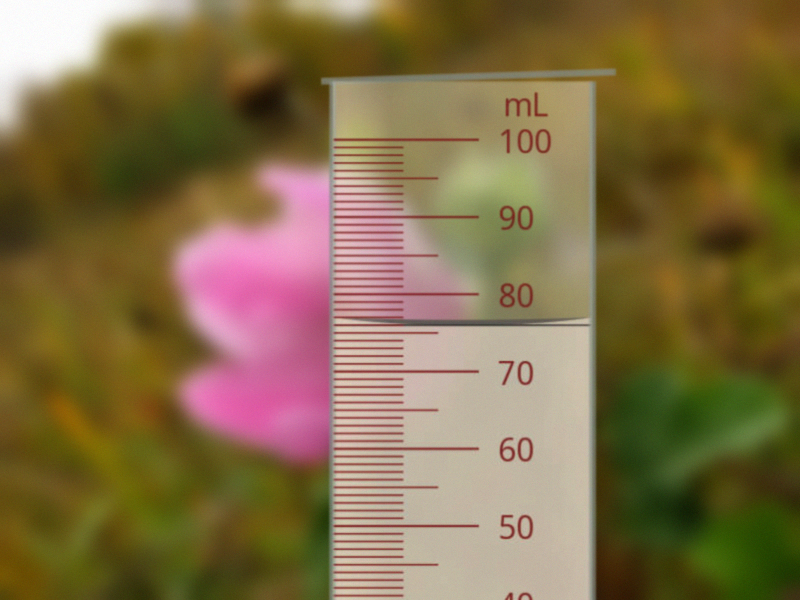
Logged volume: 76 mL
